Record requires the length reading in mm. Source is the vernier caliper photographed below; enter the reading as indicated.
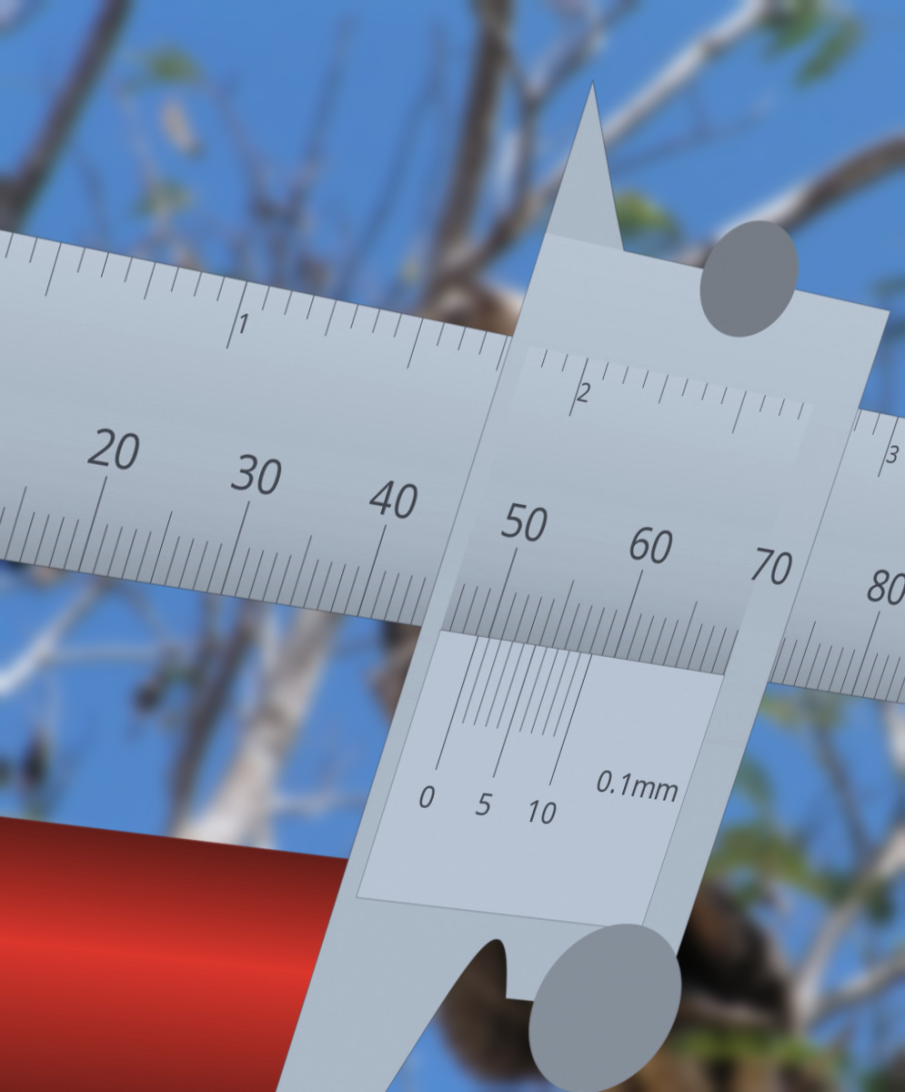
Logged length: 49.2 mm
